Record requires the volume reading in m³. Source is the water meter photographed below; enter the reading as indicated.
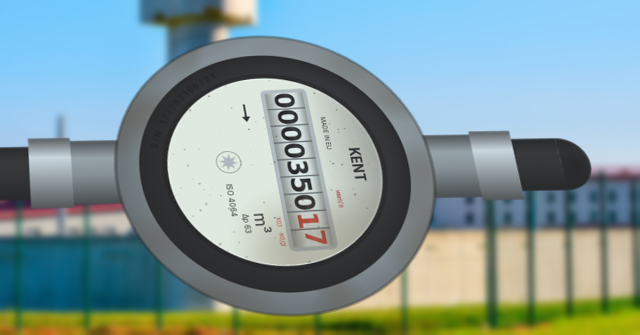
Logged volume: 350.17 m³
